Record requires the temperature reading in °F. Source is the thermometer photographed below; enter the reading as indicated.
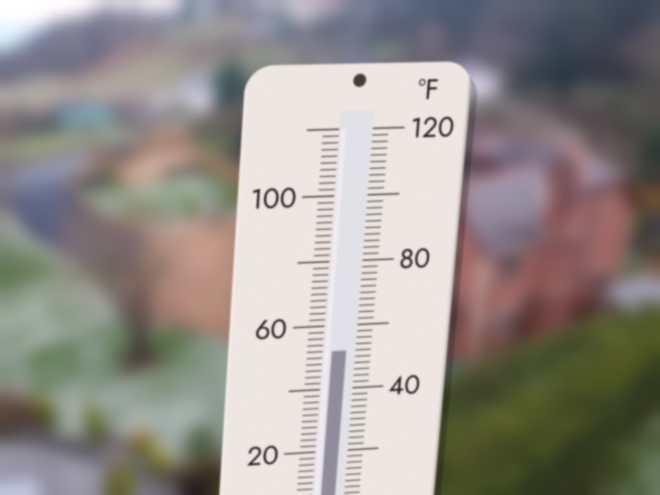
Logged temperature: 52 °F
